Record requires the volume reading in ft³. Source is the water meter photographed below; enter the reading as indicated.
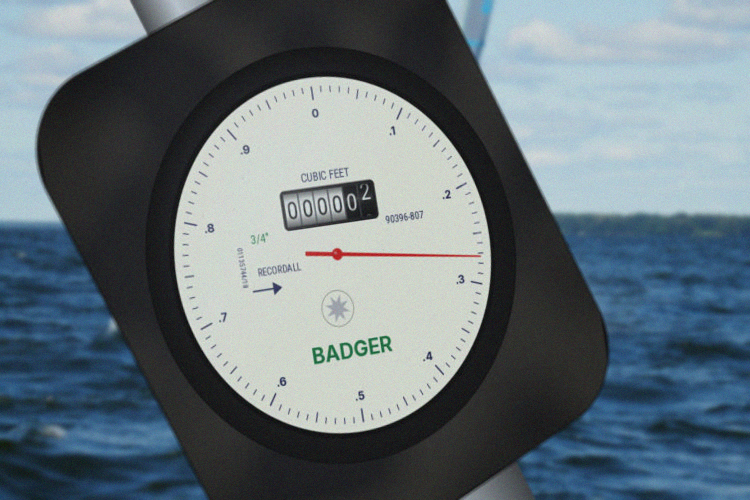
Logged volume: 2.27 ft³
